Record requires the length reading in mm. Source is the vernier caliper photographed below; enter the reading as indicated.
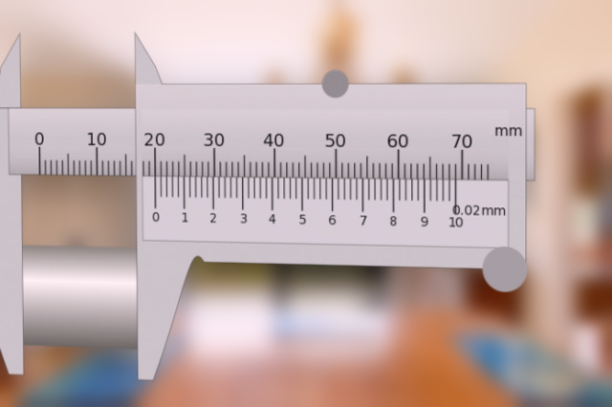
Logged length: 20.0 mm
